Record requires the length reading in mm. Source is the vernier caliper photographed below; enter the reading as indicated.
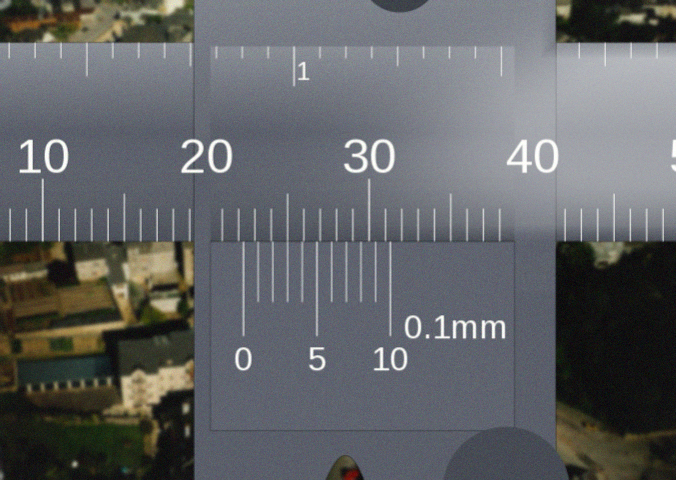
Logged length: 22.3 mm
